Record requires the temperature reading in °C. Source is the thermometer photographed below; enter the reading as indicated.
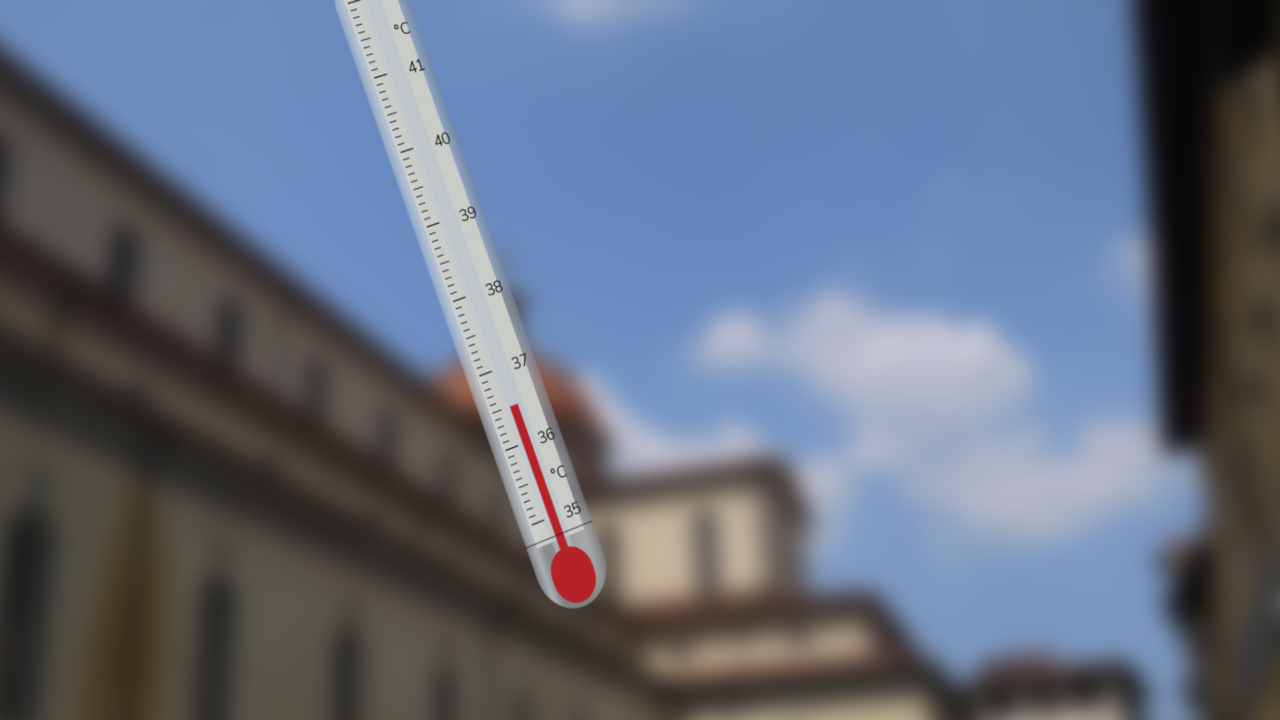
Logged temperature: 36.5 °C
